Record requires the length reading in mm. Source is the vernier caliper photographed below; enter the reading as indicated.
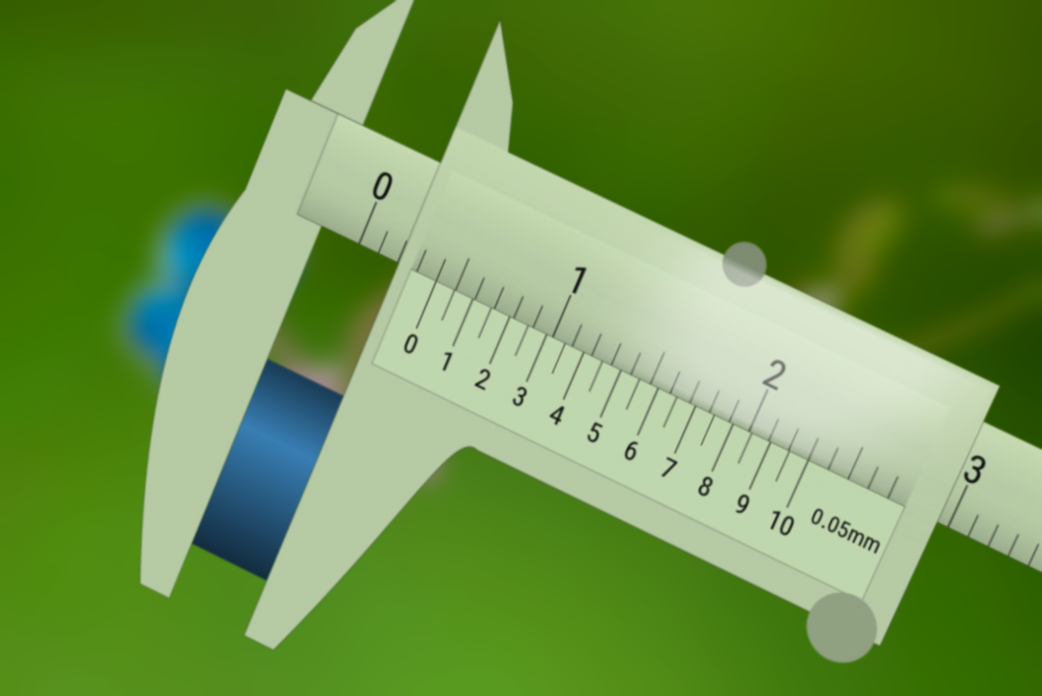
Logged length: 4.0 mm
